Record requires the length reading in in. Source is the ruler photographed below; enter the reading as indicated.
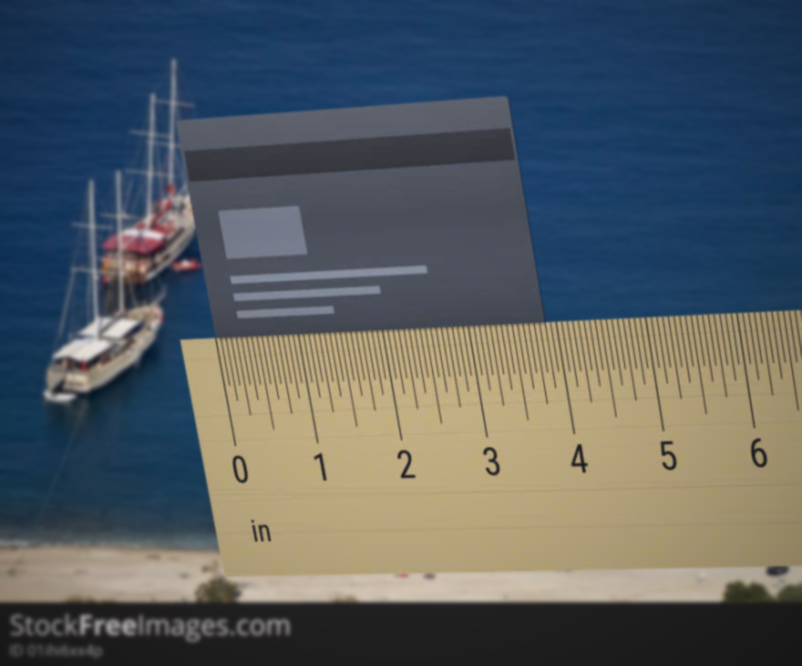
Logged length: 3.875 in
